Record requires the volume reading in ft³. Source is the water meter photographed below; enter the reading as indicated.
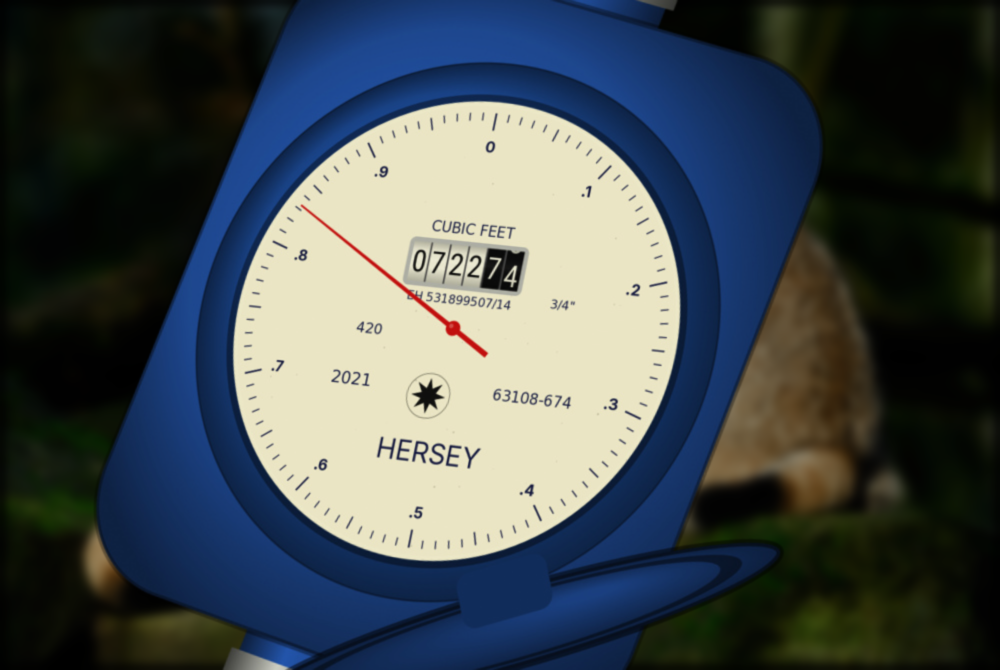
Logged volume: 72273.83 ft³
